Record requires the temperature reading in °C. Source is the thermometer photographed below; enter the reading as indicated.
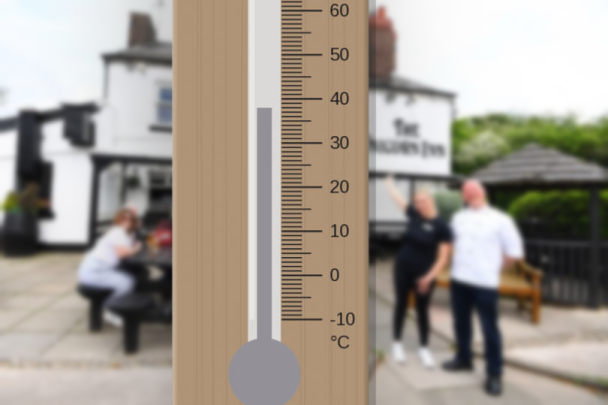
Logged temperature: 38 °C
